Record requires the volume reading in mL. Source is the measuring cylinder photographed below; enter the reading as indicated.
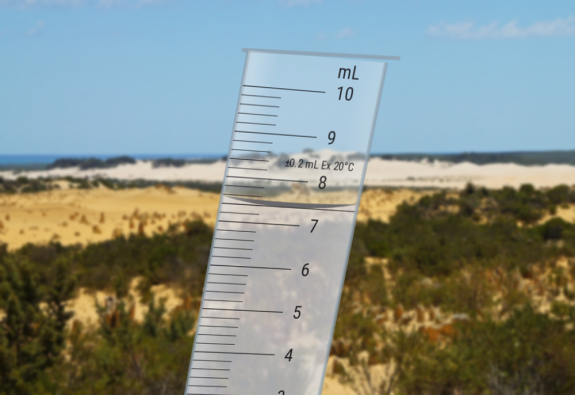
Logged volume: 7.4 mL
